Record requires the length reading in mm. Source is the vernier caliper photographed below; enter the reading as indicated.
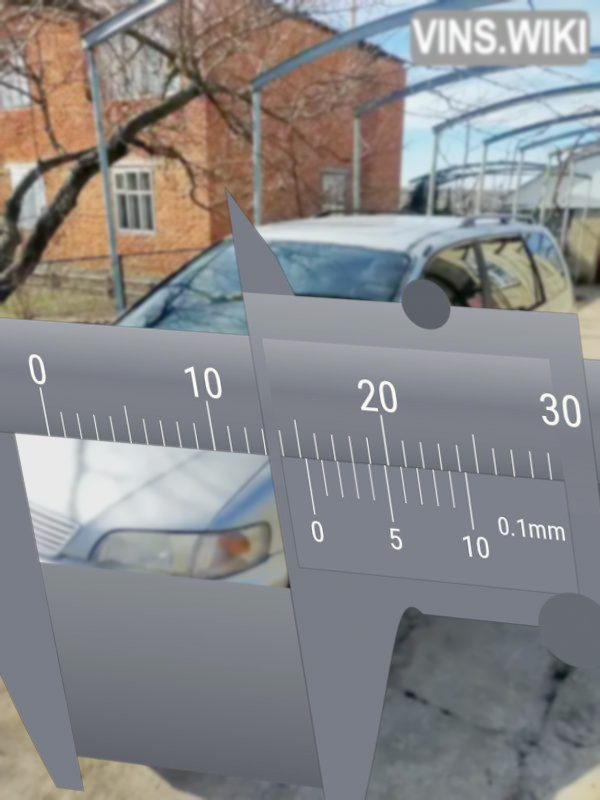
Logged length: 15.3 mm
